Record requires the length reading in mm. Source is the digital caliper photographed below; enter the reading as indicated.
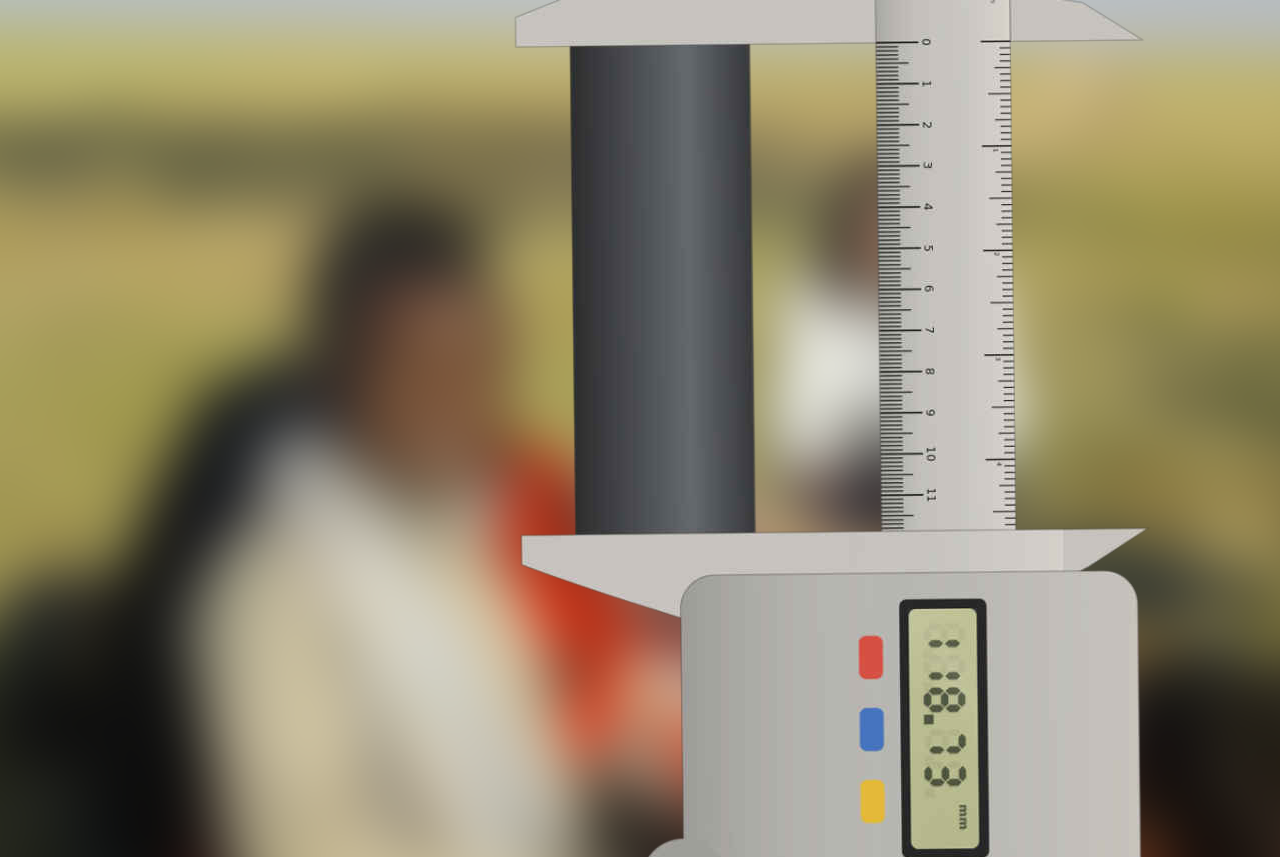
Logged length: 118.73 mm
